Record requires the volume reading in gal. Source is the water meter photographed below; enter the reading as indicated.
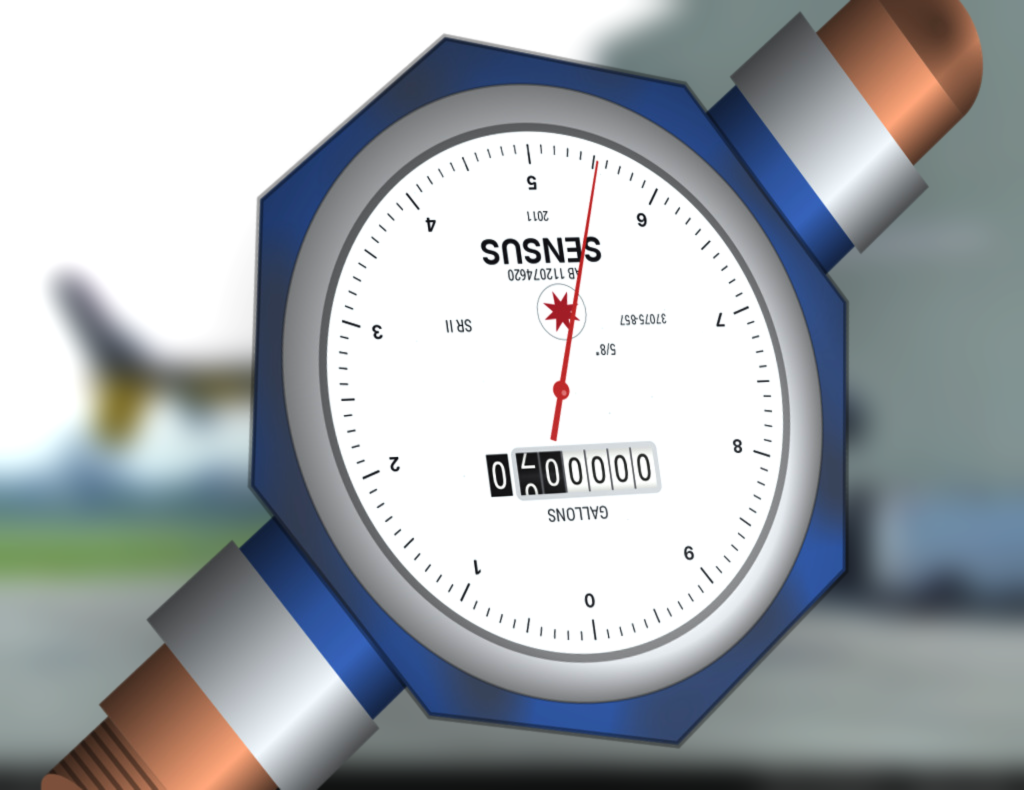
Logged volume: 65.5 gal
